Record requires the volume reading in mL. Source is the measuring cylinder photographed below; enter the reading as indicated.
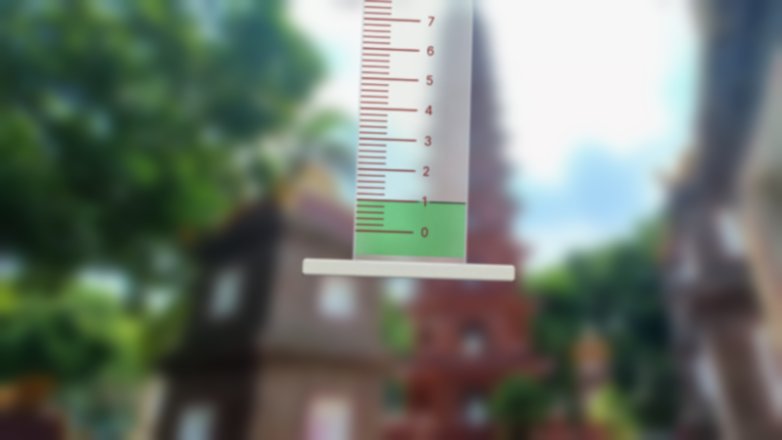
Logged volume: 1 mL
